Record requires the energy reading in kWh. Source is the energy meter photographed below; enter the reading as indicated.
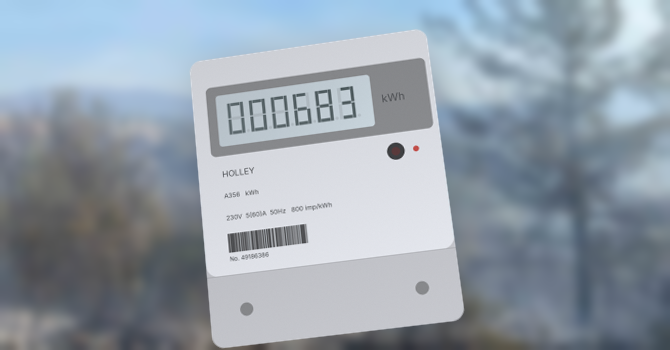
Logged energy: 683 kWh
